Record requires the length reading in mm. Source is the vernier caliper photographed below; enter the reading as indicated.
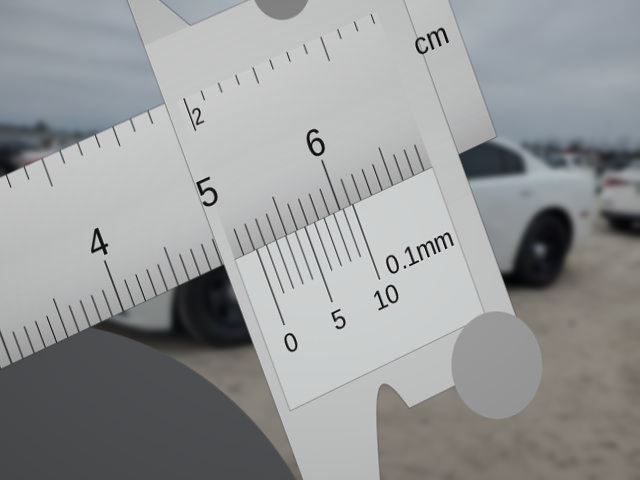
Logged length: 52.2 mm
